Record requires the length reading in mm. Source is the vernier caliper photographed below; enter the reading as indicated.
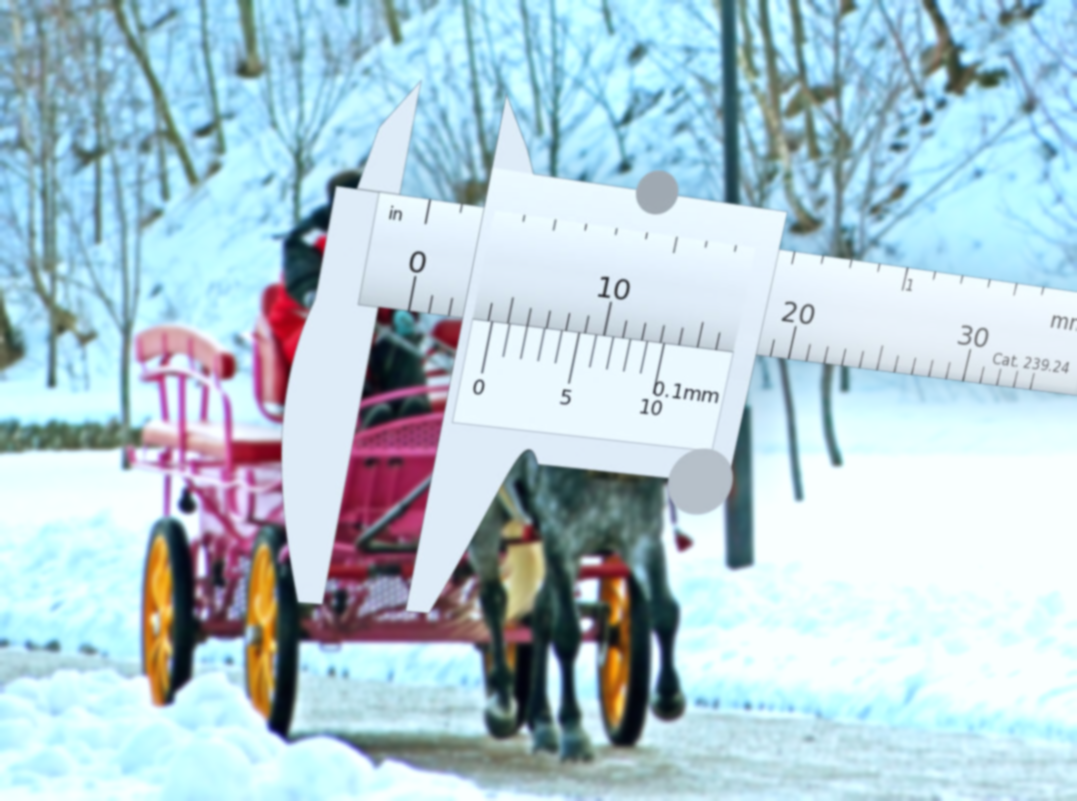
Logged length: 4.2 mm
